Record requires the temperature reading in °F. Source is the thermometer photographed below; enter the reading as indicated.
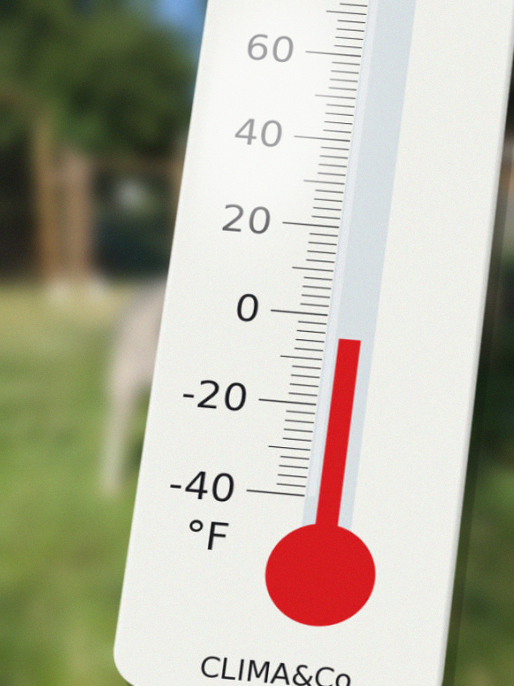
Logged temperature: -5 °F
